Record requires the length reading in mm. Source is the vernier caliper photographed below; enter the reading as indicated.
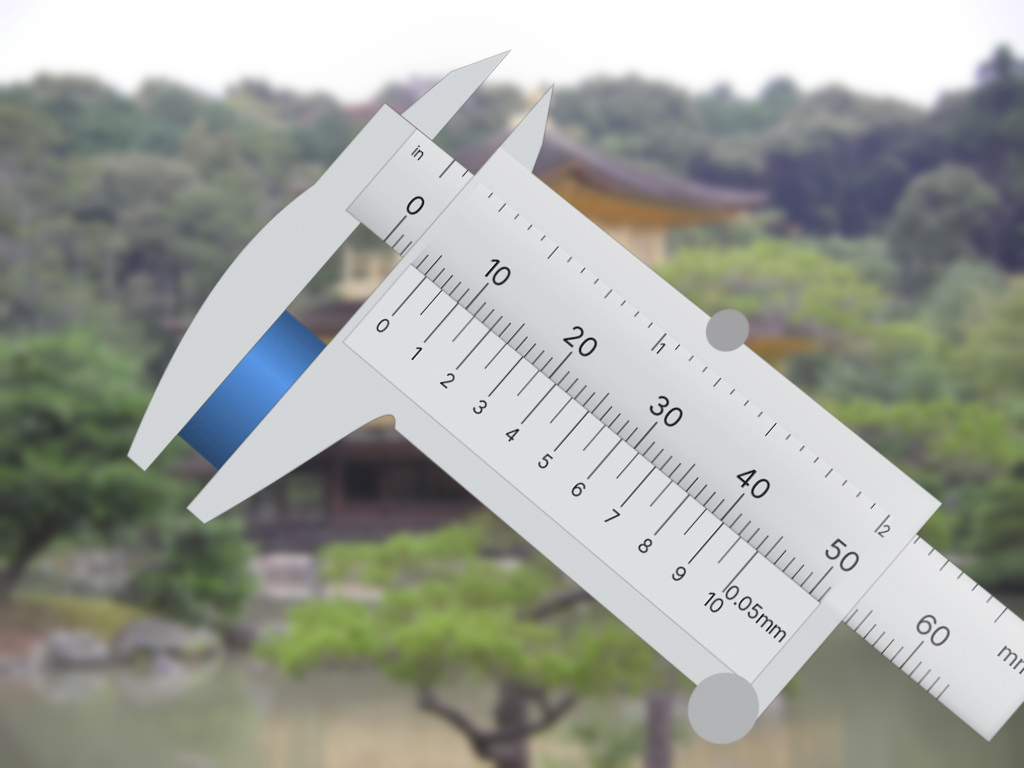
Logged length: 5.2 mm
